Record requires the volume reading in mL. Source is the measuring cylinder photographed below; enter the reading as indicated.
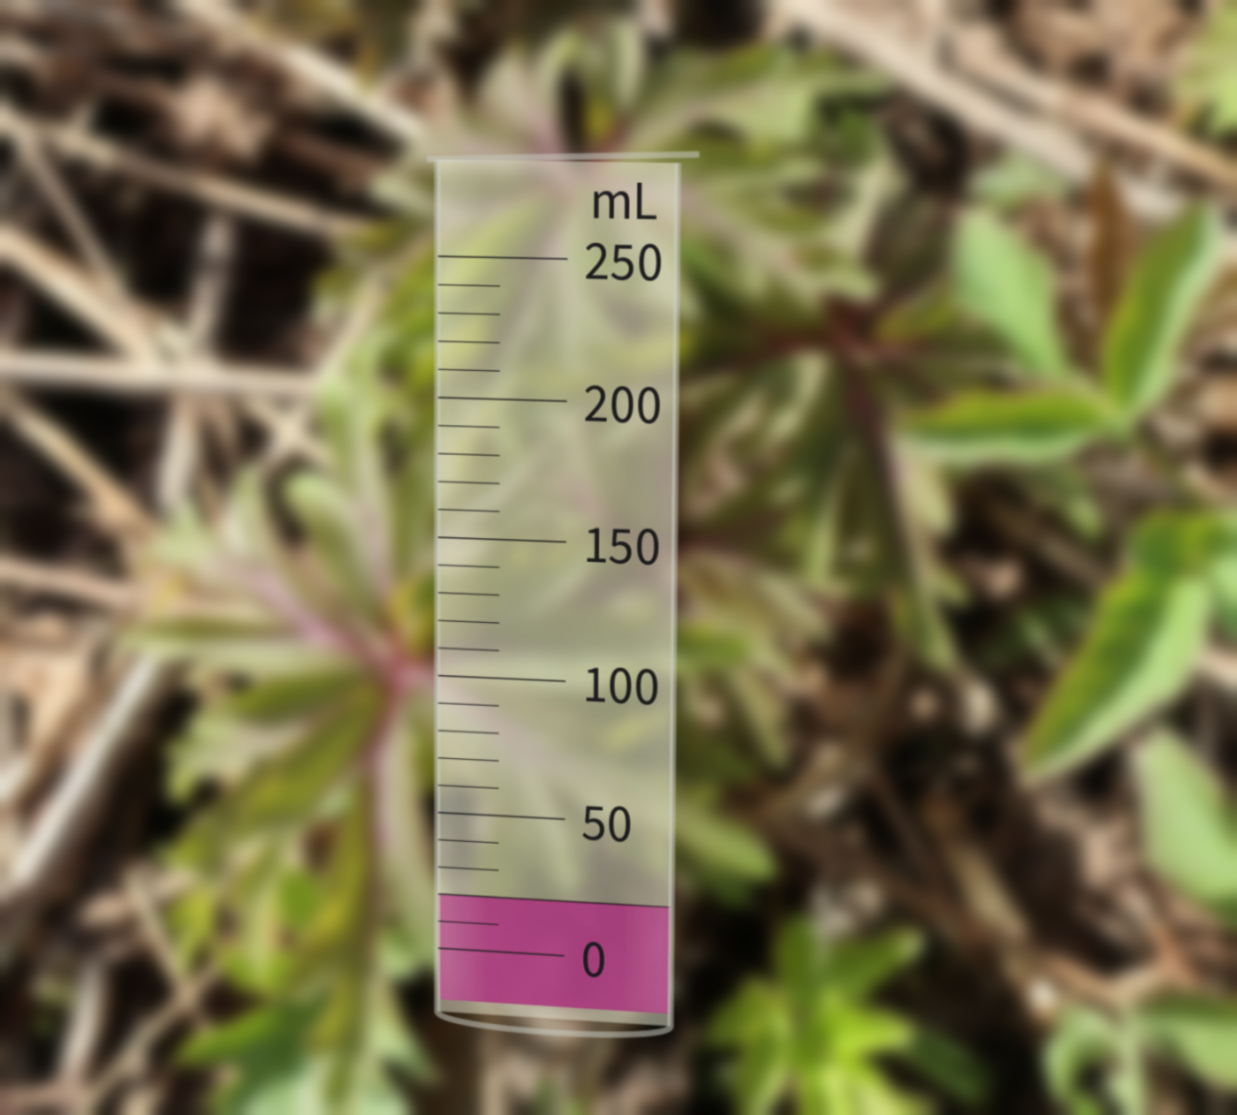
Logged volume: 20 mL
